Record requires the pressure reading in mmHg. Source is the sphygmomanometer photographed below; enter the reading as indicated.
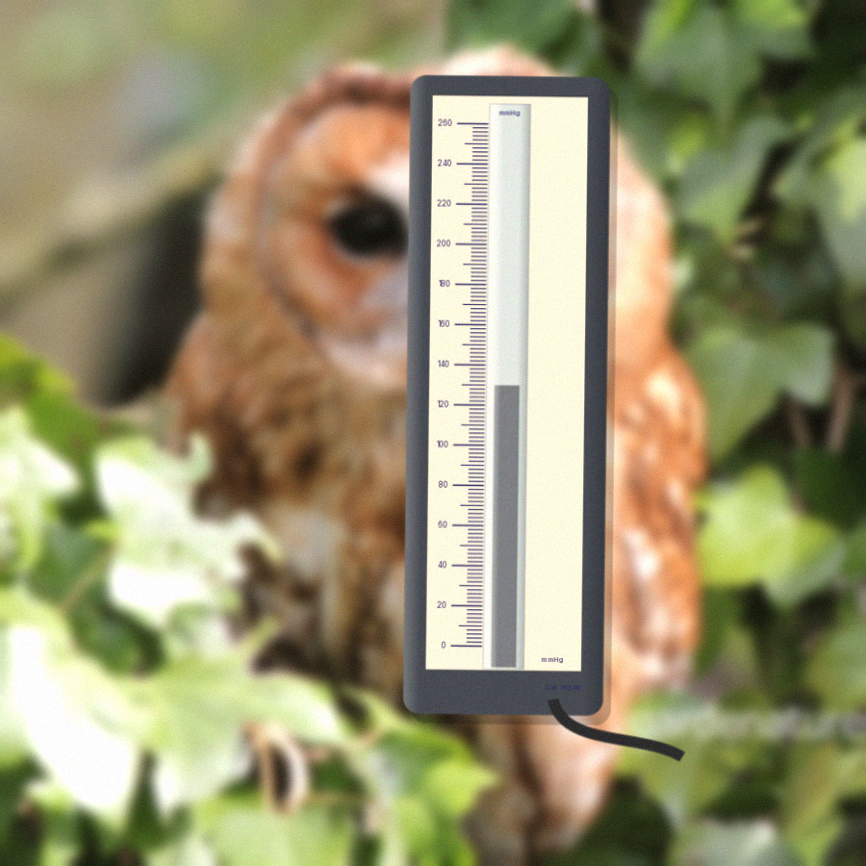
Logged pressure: 130 mmHg
